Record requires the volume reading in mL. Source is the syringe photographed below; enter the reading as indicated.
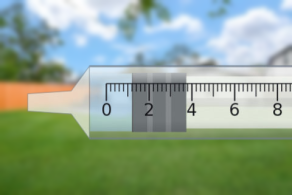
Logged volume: 1.2 mL
